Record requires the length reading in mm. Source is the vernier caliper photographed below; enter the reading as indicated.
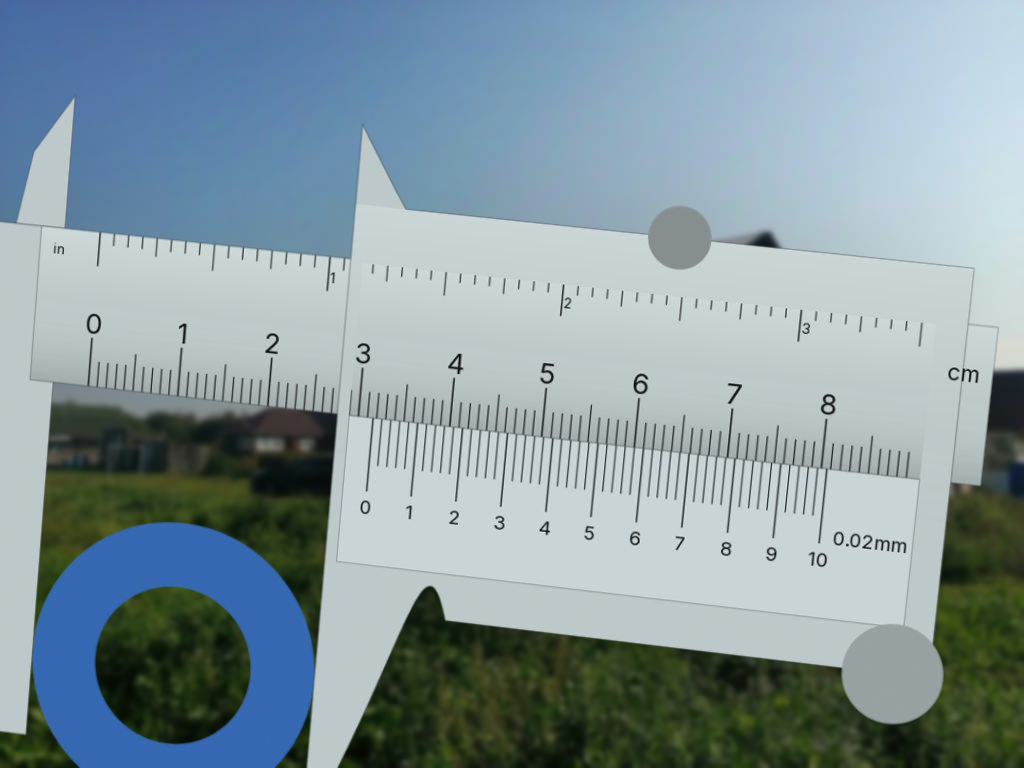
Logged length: 31.6 mm
